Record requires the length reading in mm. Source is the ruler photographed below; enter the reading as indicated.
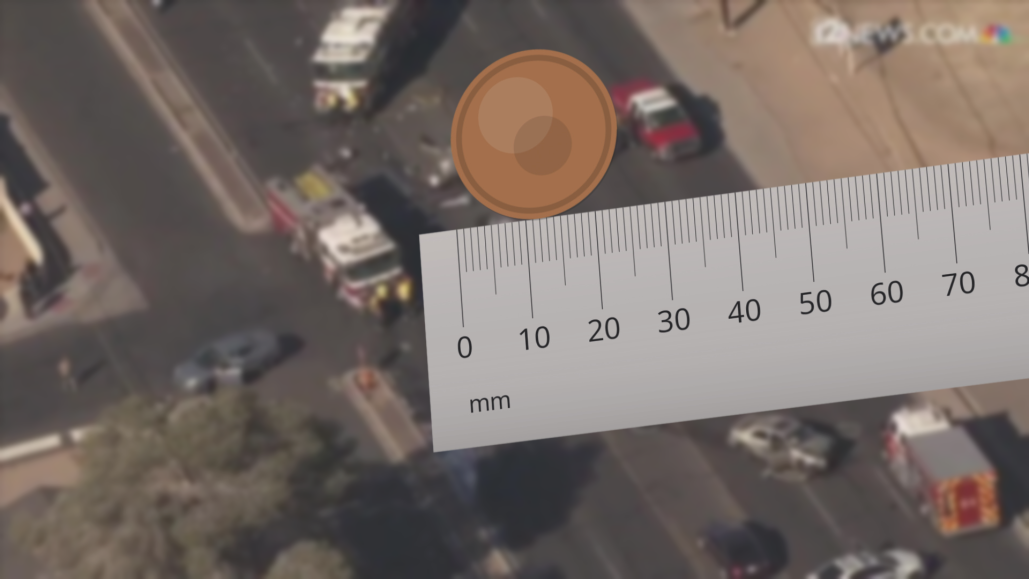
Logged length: 24 mm
